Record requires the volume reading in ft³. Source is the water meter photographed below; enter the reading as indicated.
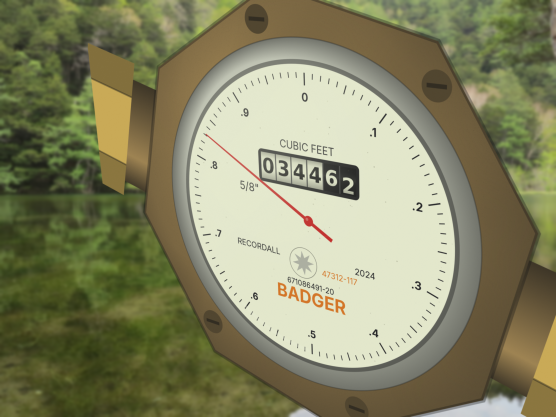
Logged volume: 34461.83 ft³
